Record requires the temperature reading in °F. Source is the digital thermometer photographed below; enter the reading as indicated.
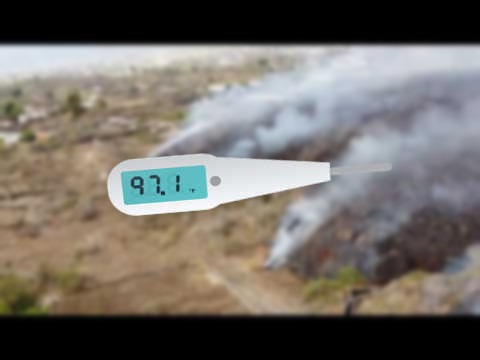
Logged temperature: 97.1 °F
